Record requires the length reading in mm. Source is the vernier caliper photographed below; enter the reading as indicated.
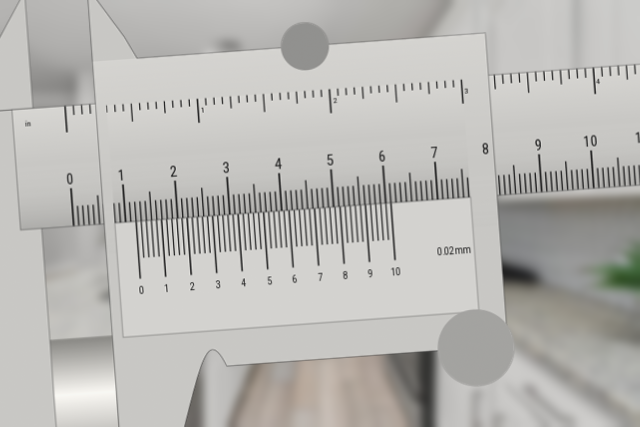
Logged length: 12.0 mm
